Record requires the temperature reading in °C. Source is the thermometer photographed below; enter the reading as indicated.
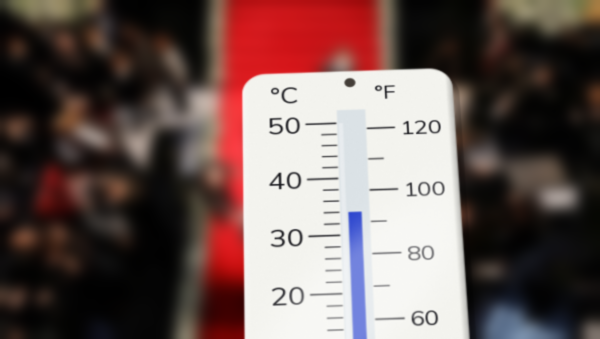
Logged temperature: 34 °C
